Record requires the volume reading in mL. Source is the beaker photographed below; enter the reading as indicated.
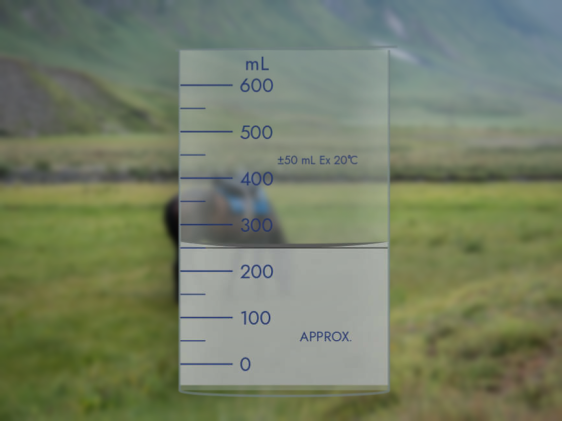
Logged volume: 250 mL
